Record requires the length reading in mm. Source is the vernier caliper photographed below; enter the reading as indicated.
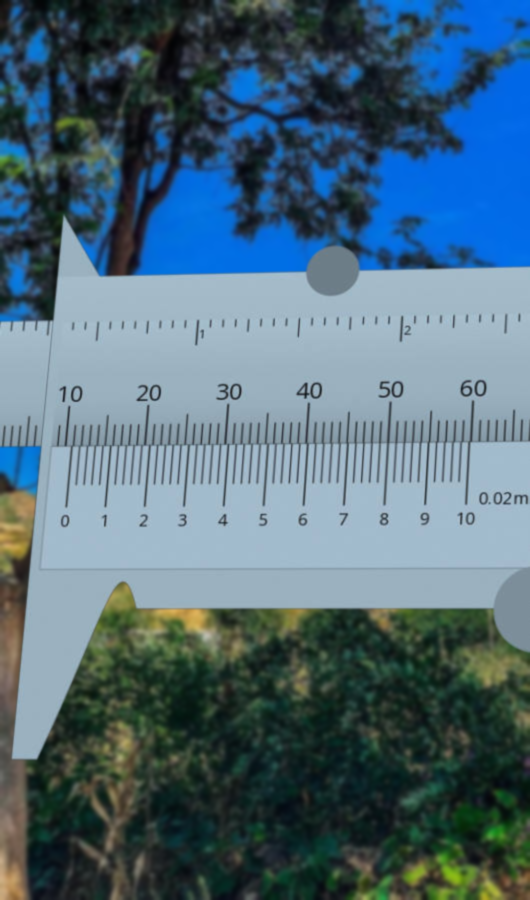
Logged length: 10.8 mm
